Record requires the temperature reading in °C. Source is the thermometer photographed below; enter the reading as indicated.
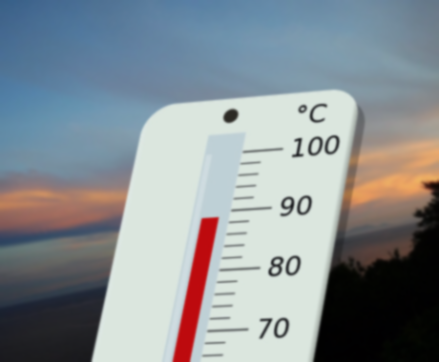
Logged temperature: 89 °C
